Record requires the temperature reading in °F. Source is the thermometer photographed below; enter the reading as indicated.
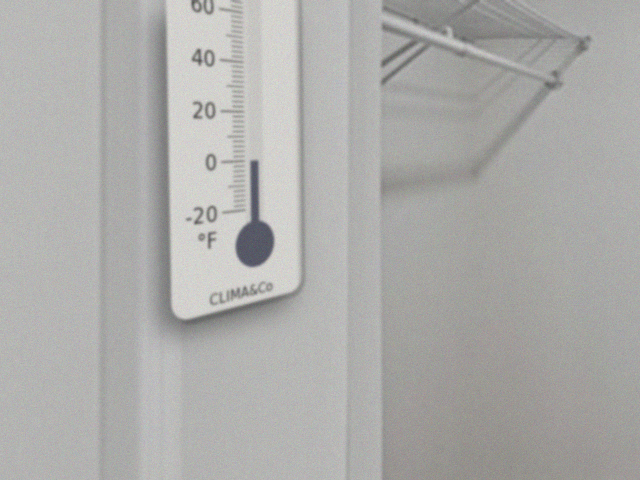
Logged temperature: 0 °F
